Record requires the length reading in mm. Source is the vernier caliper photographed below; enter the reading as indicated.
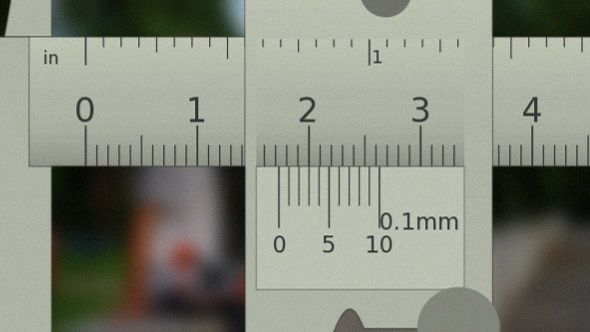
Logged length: 17.3 mm
